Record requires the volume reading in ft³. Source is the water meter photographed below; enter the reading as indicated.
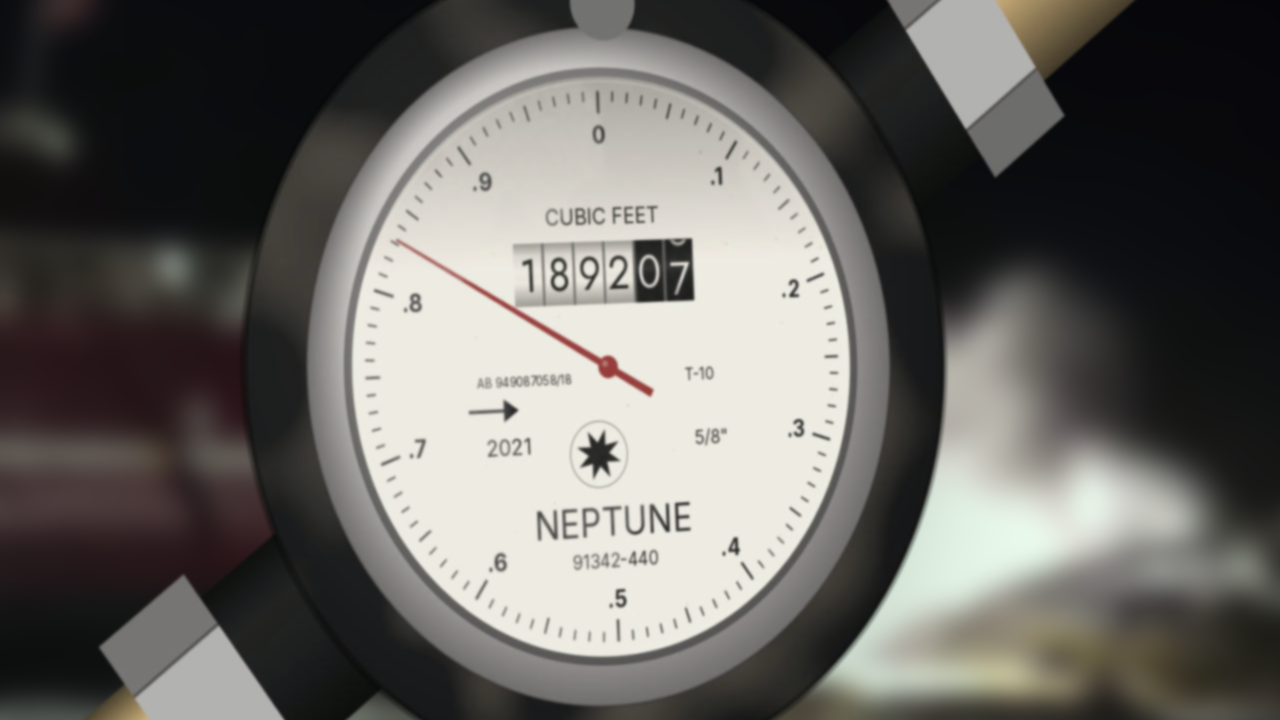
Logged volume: 189206.83 ft³
